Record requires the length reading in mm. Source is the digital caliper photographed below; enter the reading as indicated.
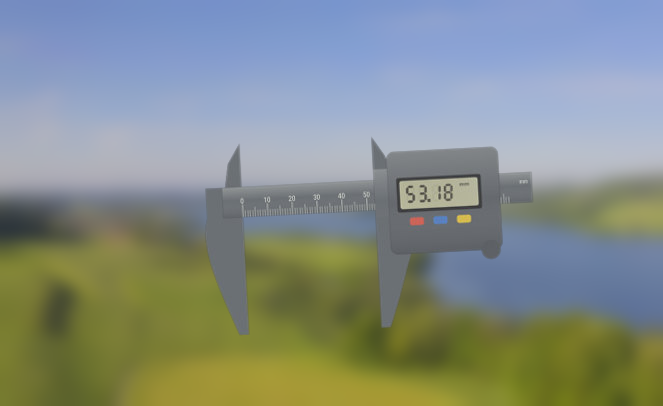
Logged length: 53.18 mm
